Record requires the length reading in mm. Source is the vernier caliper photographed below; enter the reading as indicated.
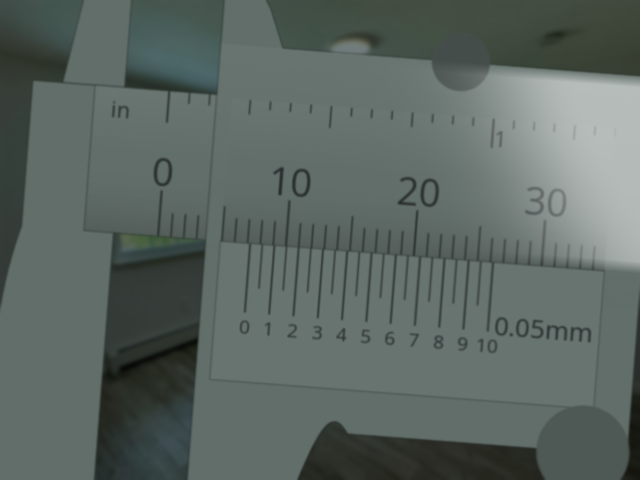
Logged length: 7.2 mm
